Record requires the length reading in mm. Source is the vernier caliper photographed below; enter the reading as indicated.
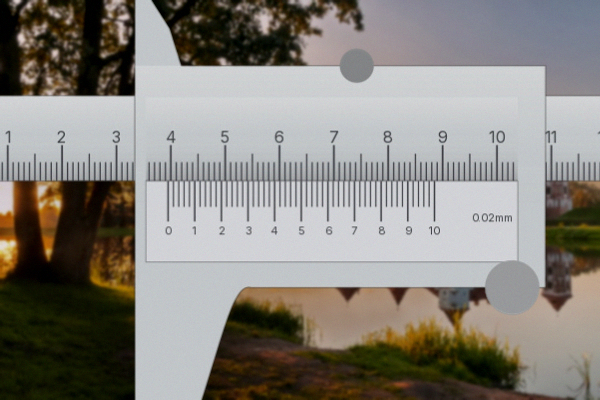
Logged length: 39.5 mm
